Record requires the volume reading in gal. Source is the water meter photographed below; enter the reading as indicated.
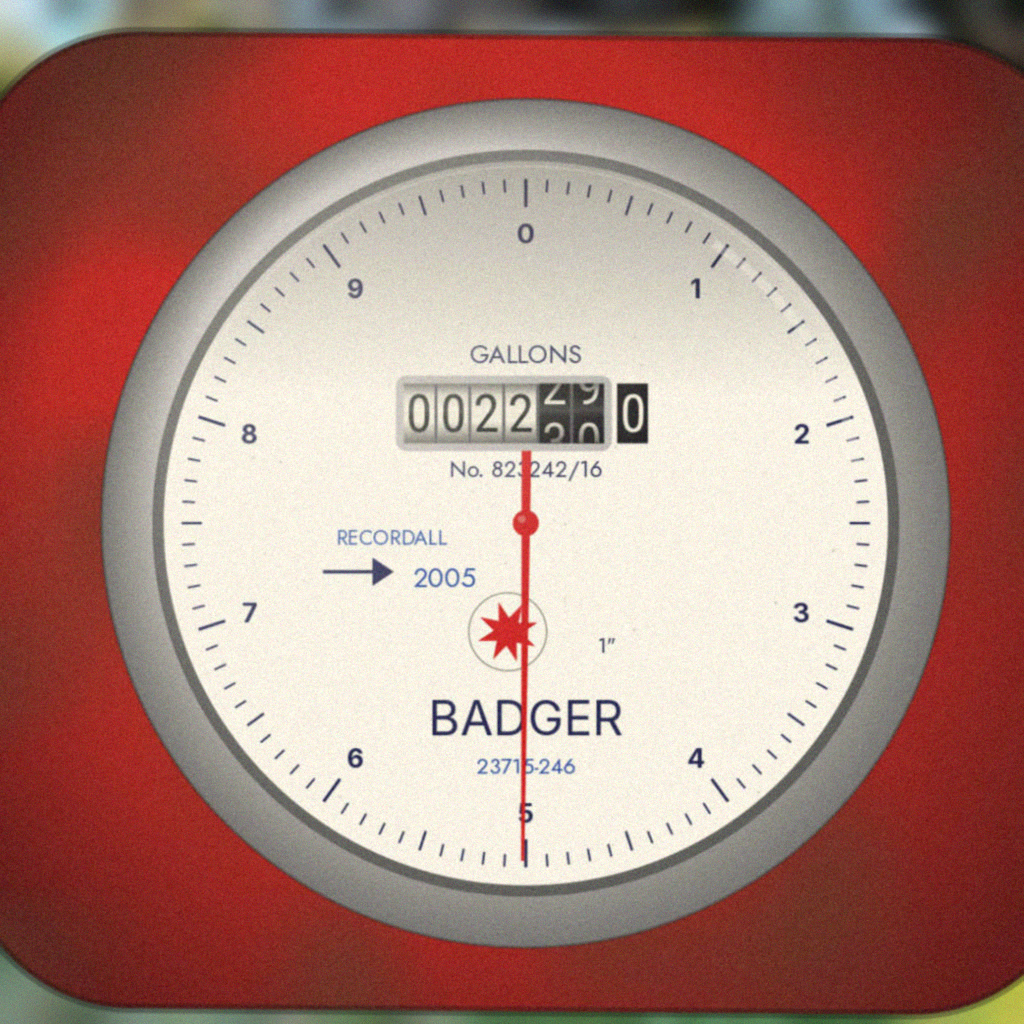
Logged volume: 22295.0 gal
